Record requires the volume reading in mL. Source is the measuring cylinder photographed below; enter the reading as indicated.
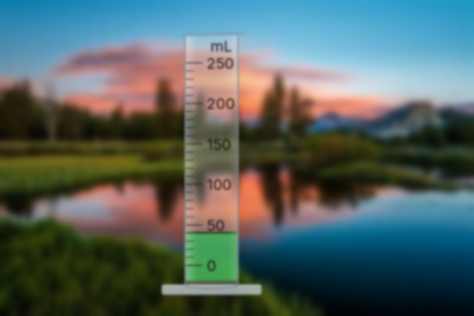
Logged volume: 40 mL
